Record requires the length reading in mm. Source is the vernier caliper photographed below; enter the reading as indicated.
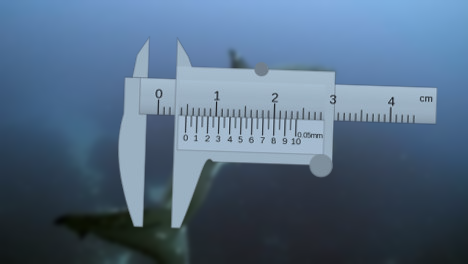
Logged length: 4.8 mm
